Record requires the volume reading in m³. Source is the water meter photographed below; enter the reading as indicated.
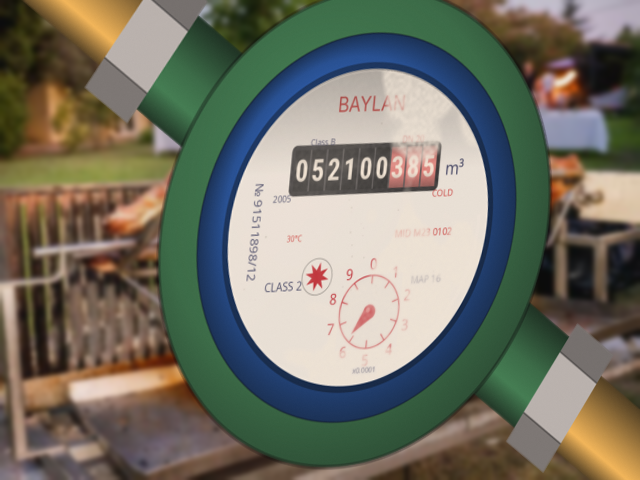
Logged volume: 52100.3856 m³
